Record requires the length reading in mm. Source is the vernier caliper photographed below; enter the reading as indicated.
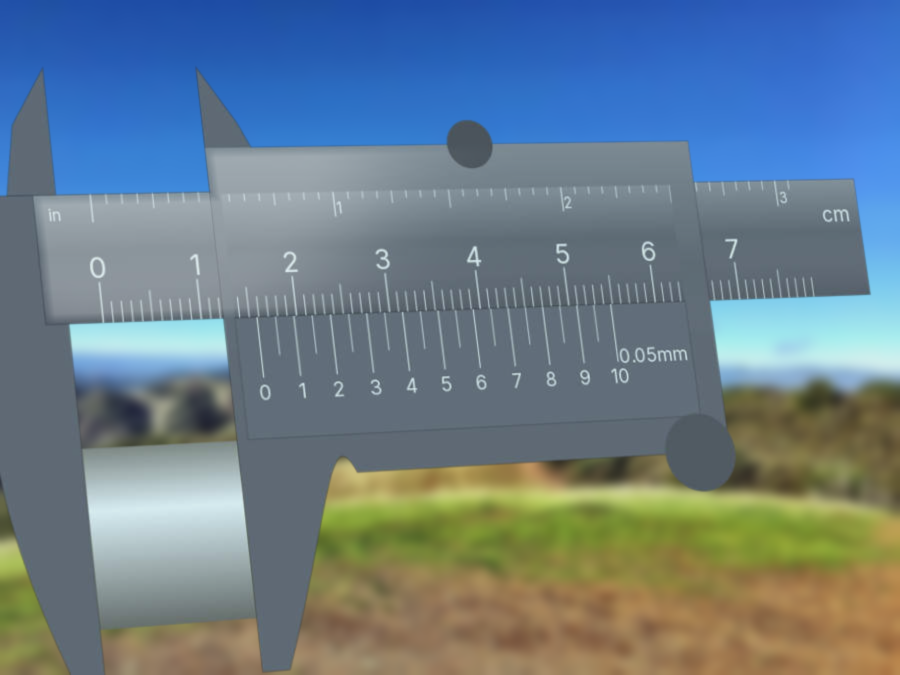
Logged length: 15.8 mm
